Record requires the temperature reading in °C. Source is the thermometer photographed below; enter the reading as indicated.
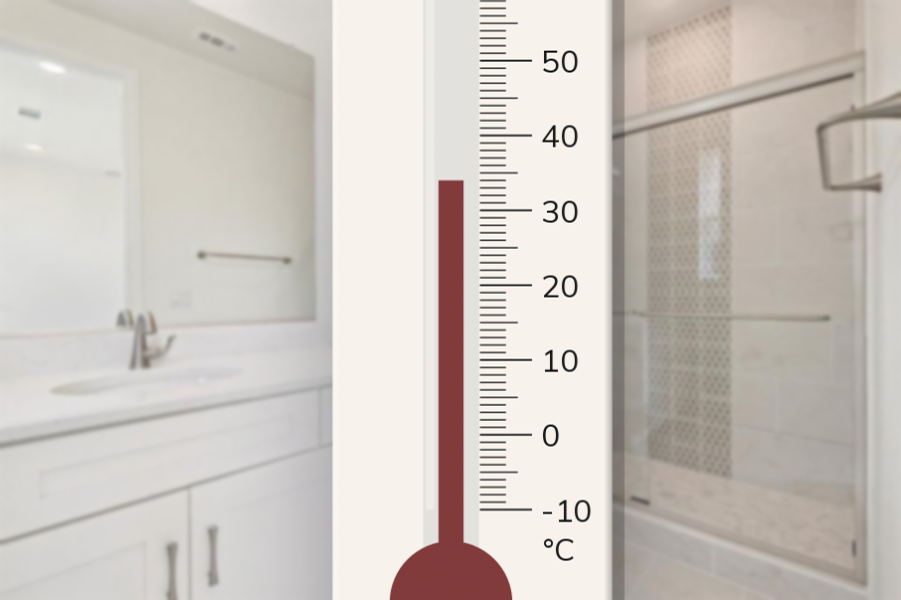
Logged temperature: 34 °C
